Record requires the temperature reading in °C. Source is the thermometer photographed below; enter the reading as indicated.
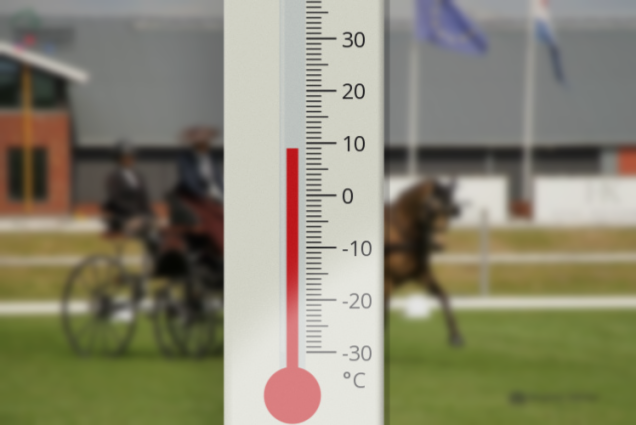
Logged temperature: 9 °C
